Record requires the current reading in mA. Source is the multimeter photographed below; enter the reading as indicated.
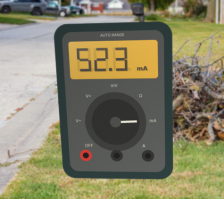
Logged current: 52.3 mA
